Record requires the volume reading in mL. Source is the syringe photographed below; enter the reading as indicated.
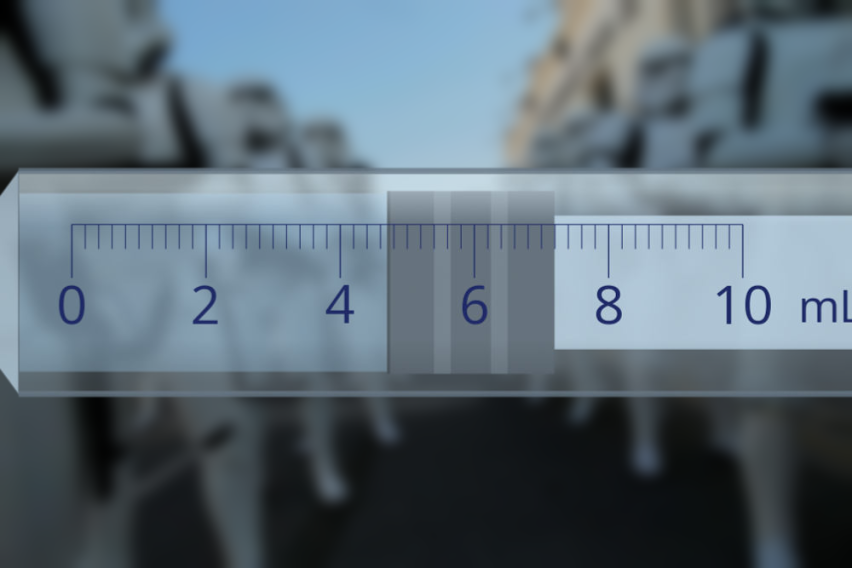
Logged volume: 4.7 mL
